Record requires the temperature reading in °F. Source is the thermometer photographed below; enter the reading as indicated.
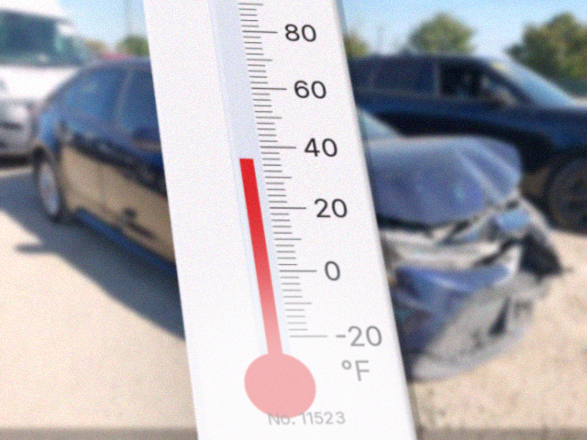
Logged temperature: 36 °F
